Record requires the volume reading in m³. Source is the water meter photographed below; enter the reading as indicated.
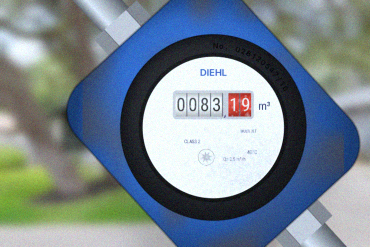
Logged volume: 83.19 m³
